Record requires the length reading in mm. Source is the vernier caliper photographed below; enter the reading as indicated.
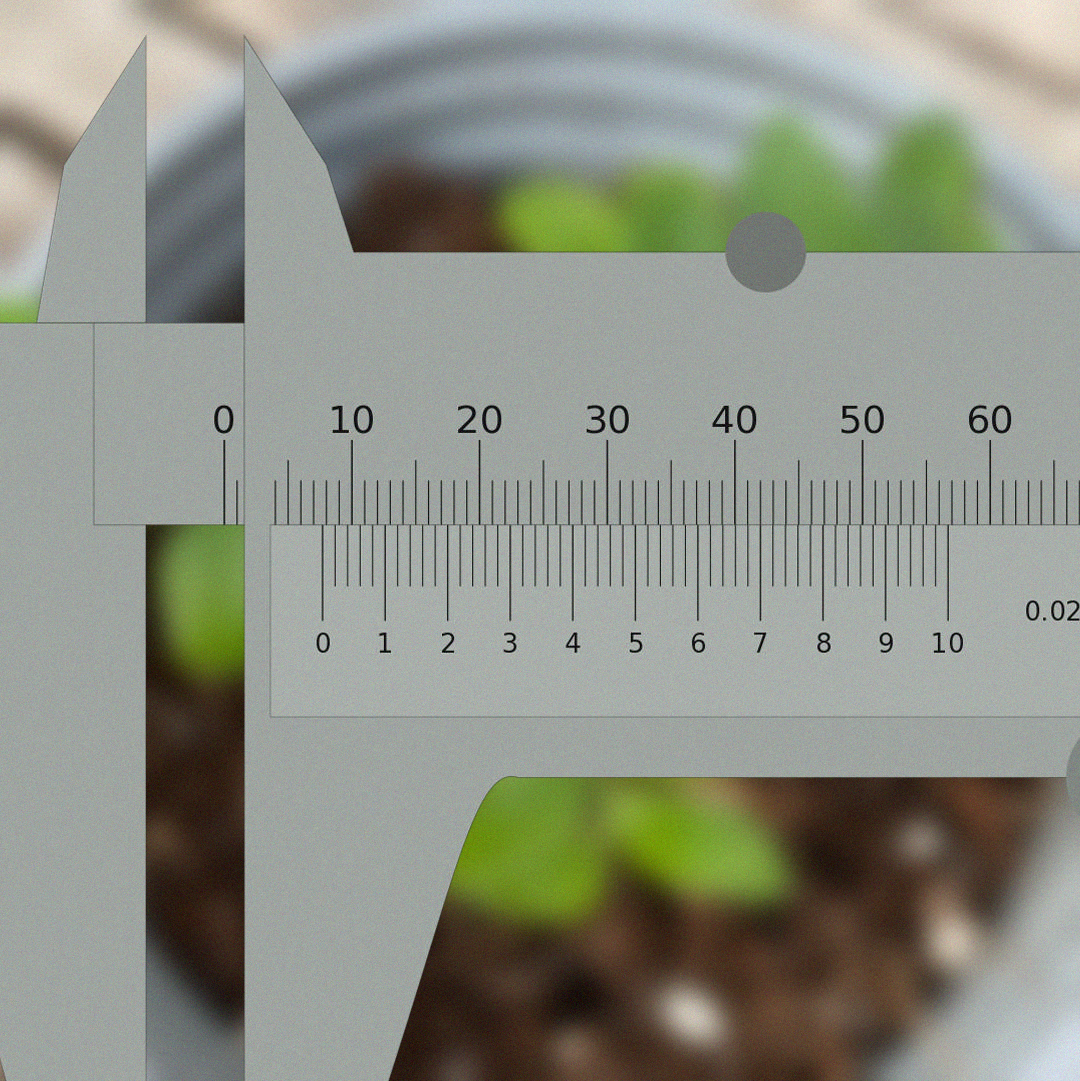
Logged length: 7.7 mm
